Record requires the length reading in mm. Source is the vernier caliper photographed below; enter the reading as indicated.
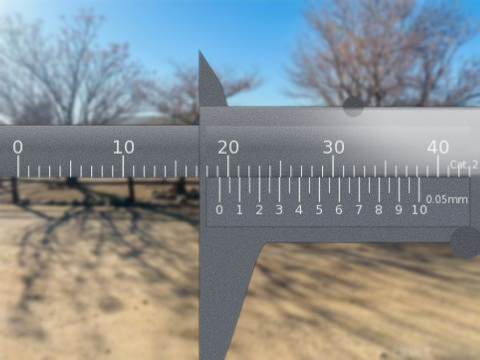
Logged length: 19.2 mm
